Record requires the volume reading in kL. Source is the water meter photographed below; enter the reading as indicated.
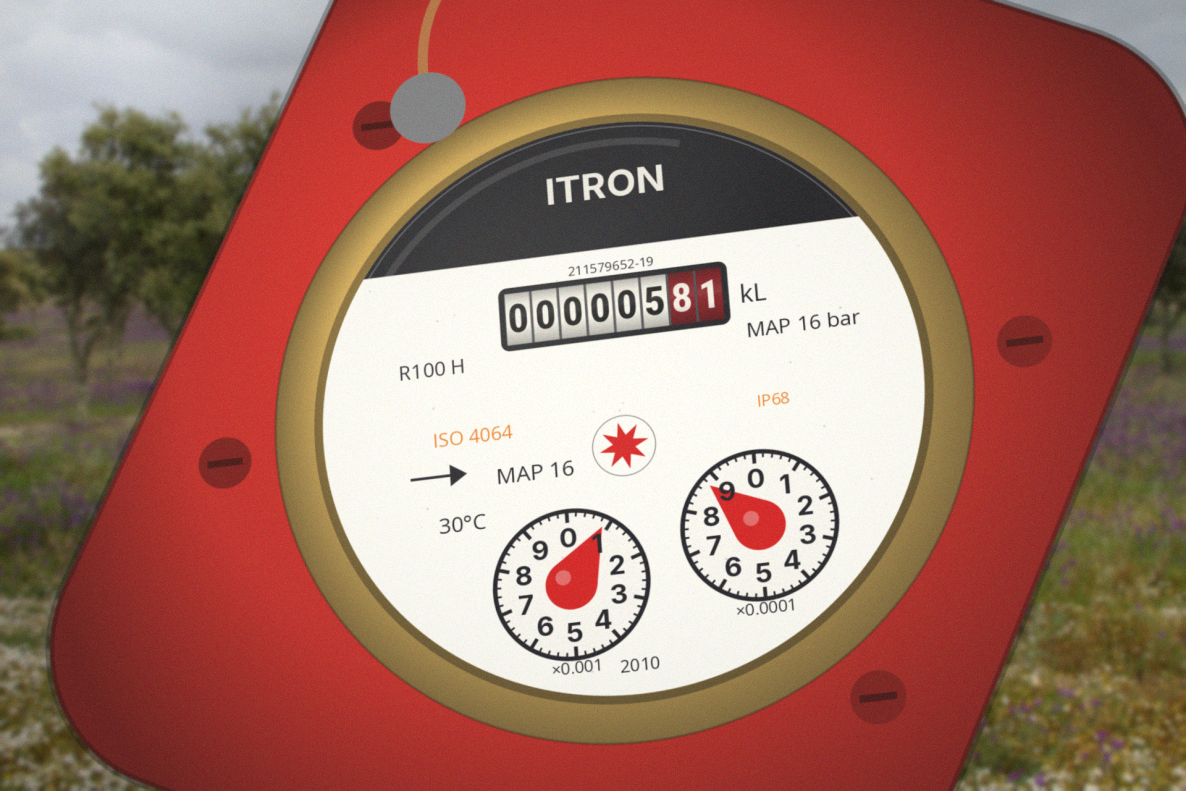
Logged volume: 5.8108 kL
